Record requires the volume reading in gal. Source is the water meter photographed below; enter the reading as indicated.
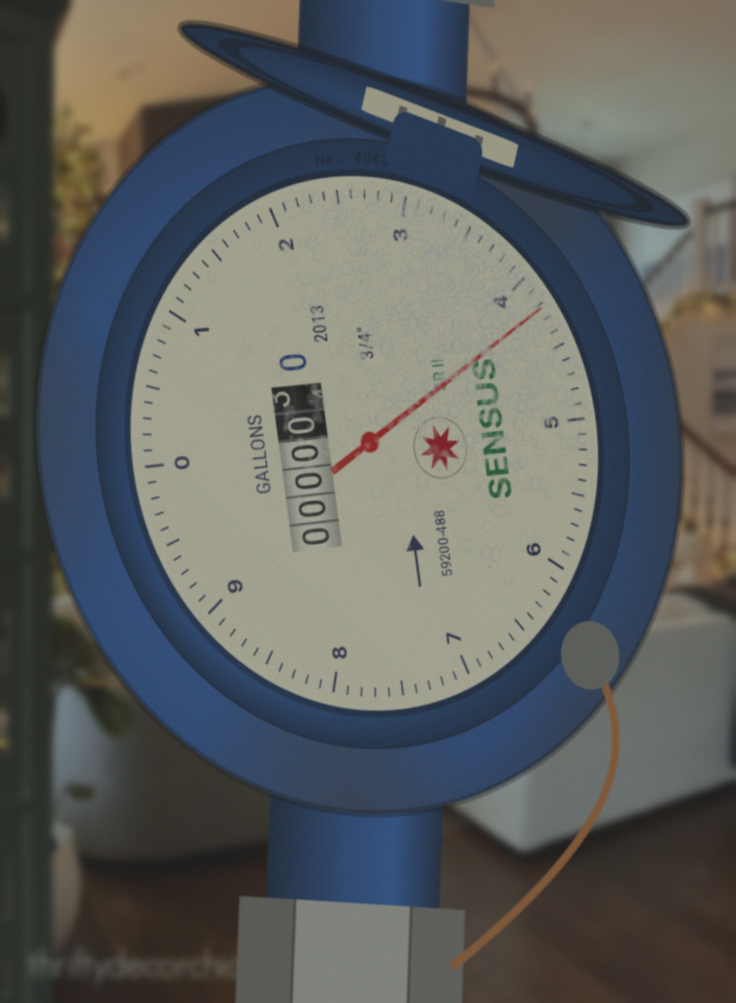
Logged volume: 34.2 gal
